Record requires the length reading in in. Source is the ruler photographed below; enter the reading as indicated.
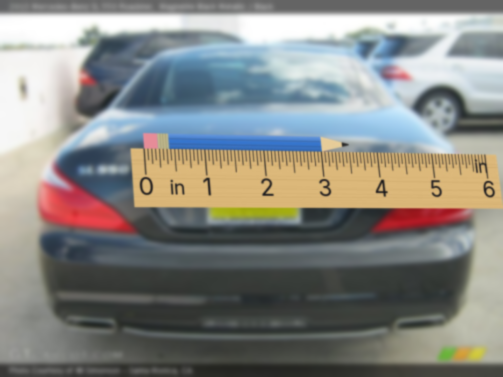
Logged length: 3.5 in
